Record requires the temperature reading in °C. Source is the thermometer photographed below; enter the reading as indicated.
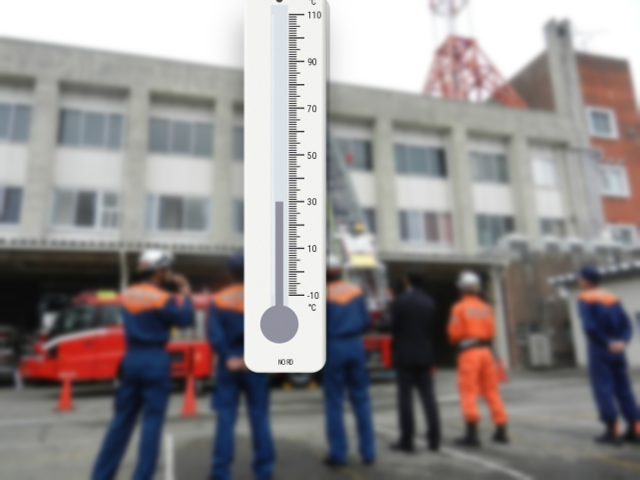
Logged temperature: 30 °C
